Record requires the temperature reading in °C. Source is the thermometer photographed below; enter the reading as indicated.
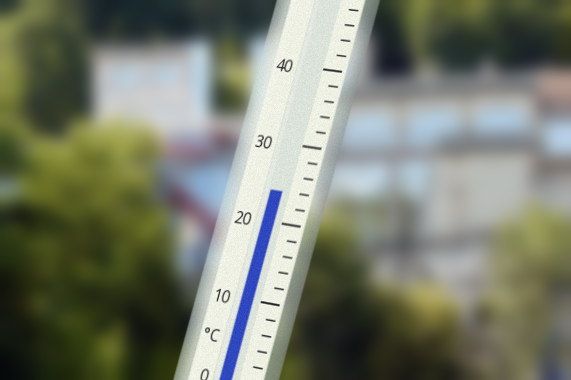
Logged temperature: 24 °C
